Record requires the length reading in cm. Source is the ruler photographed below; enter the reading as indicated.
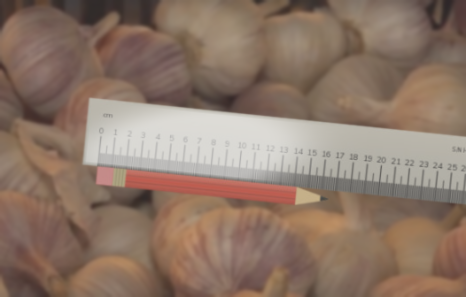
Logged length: 16.5 cm
